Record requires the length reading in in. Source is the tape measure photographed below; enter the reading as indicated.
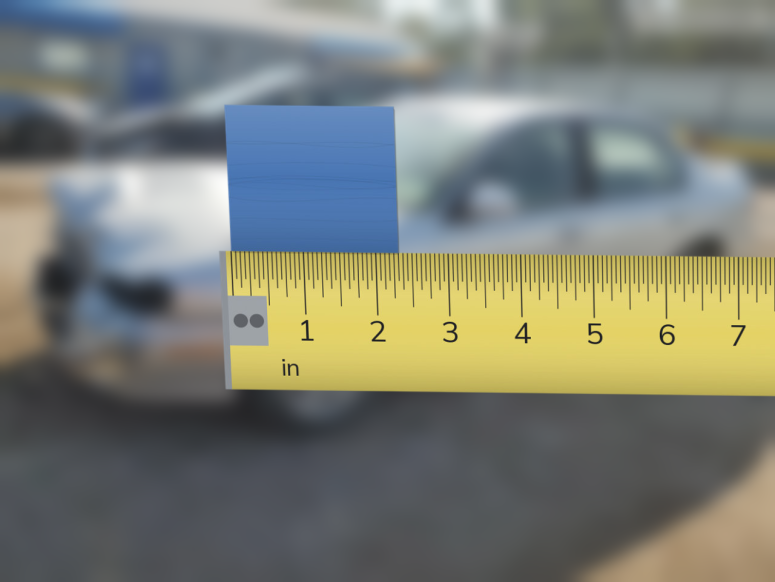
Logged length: 2.3125 in
